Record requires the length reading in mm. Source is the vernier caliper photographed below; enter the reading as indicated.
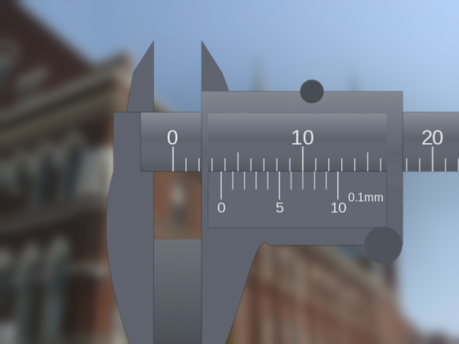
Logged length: 3.7 mm
